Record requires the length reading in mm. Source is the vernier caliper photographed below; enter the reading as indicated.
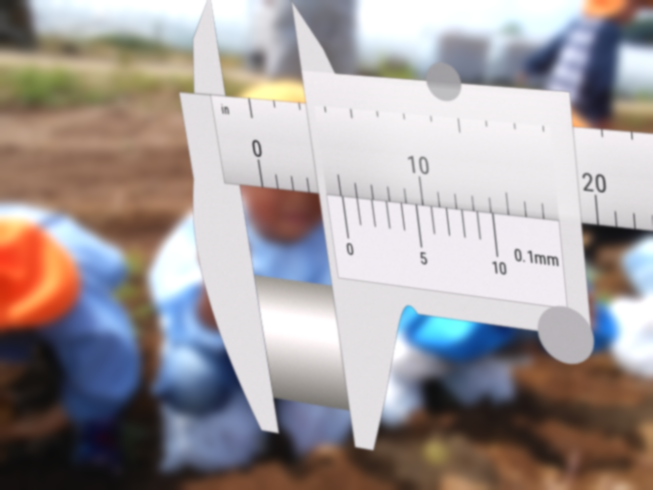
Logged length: 5.1 mm
